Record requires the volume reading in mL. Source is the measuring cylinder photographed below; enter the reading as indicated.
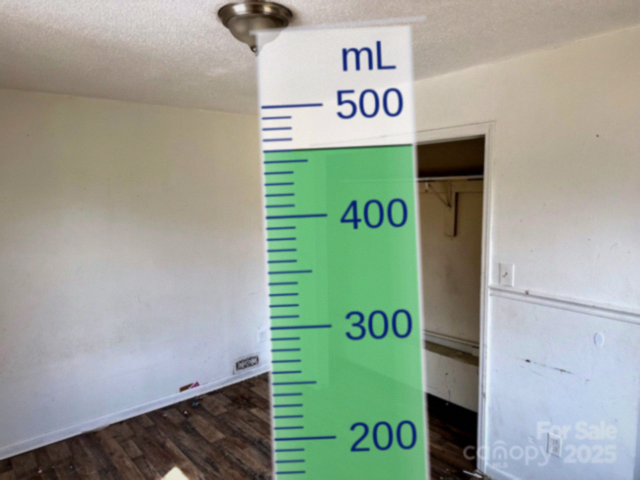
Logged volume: 460 mL
